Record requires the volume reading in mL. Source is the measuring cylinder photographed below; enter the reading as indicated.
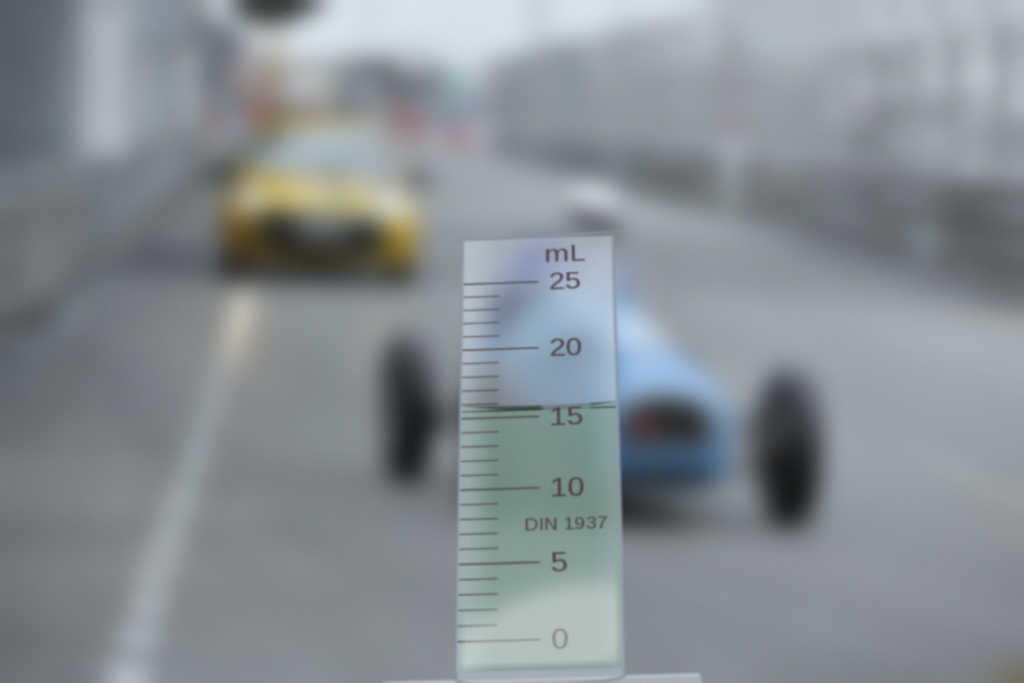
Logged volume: 15.5 mL
